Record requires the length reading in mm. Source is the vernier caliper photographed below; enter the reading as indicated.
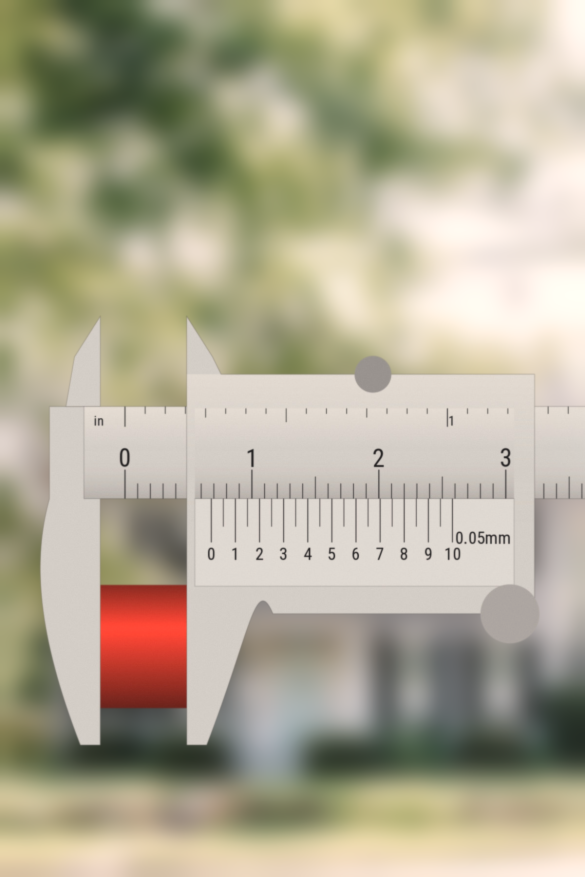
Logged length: 6.8 mm
